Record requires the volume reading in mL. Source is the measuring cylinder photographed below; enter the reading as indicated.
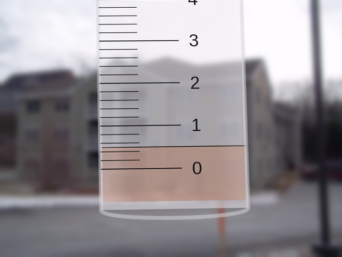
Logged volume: 0.5 mL
